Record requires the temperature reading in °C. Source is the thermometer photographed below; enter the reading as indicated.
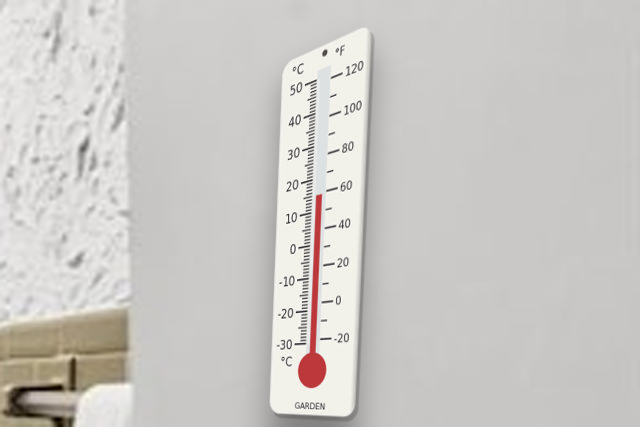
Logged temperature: 15 °C
